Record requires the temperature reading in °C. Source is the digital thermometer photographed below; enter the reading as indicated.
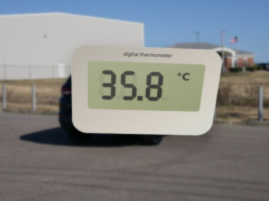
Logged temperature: 35.8 °C
